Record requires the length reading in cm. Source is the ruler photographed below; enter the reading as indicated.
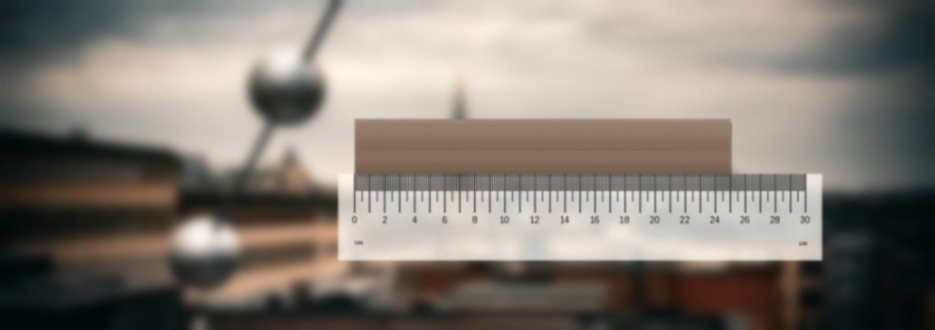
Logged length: 25 cm
